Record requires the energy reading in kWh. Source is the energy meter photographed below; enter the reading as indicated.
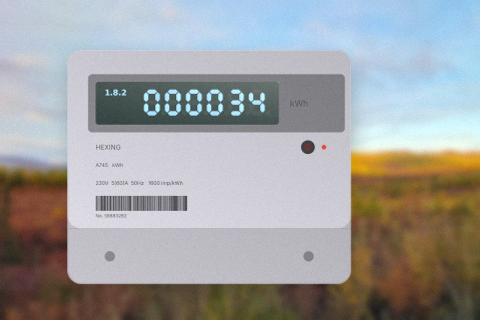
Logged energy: 34 kWh
